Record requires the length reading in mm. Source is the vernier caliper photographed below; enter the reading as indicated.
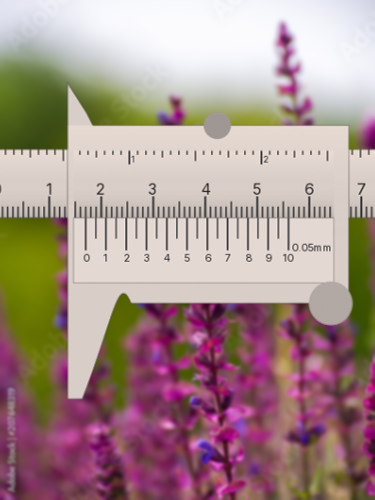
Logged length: 17.0 mm
